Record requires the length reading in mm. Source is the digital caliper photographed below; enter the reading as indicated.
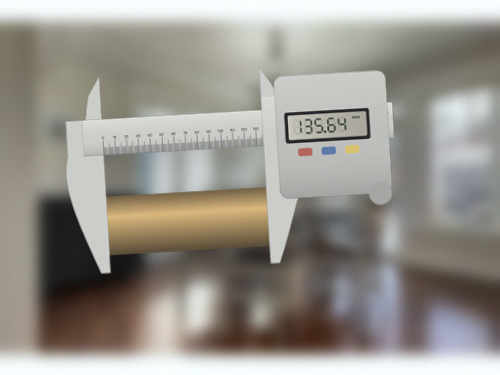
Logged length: 135.64 mm
